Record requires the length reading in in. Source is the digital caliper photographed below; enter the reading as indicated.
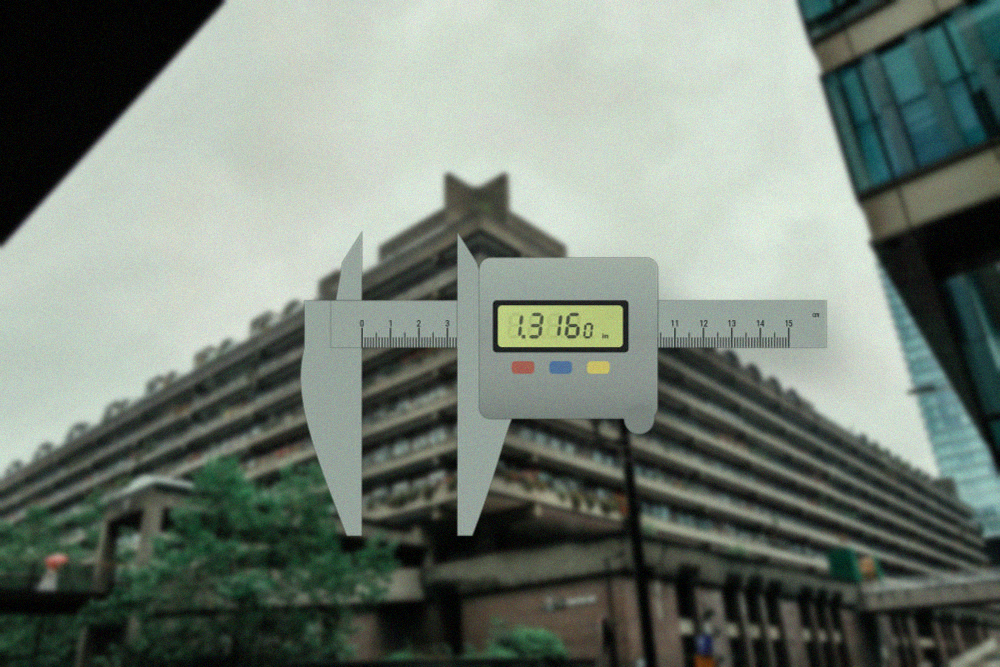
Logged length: 1.3160 in
